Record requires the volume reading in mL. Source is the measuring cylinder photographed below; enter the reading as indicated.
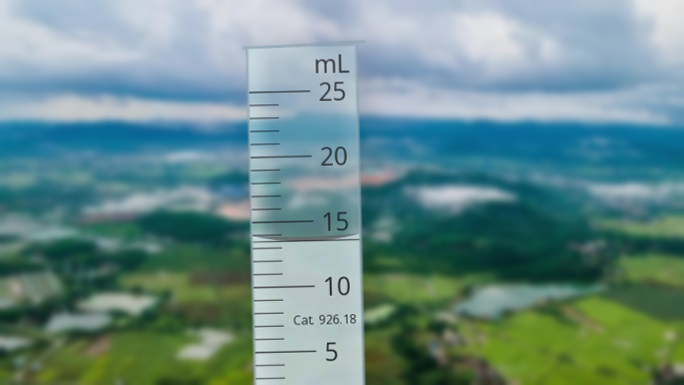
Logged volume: 13.5 mL
